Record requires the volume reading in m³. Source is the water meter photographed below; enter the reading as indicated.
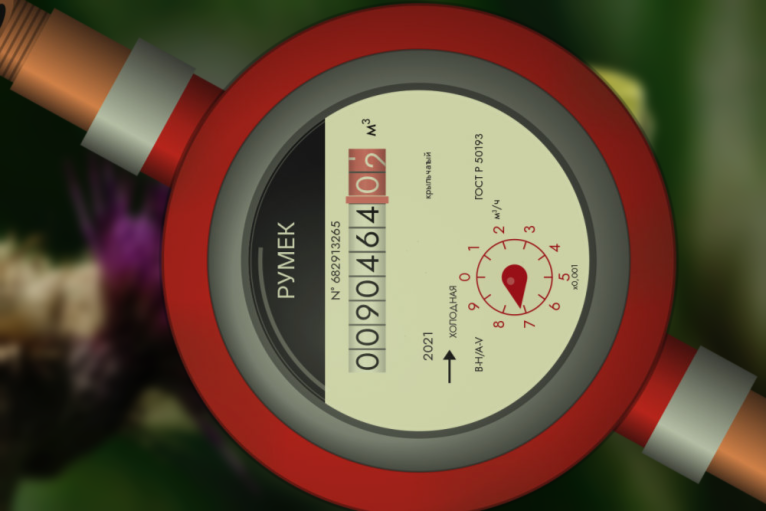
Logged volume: 90464.017 m³
